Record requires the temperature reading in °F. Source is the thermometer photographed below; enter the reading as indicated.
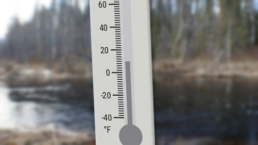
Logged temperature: 10 °F
